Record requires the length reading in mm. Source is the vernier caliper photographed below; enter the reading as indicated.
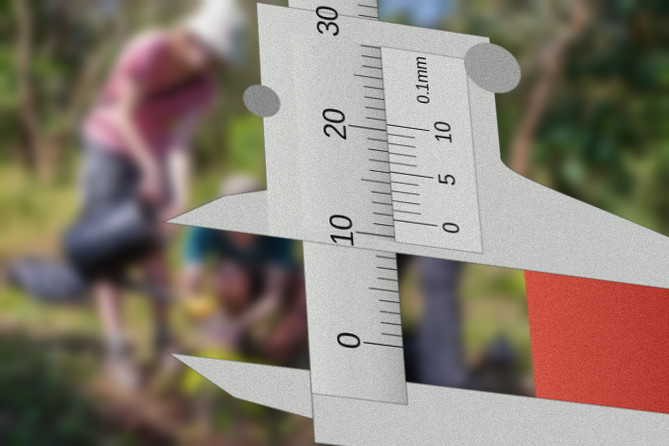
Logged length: 11.6 mm
